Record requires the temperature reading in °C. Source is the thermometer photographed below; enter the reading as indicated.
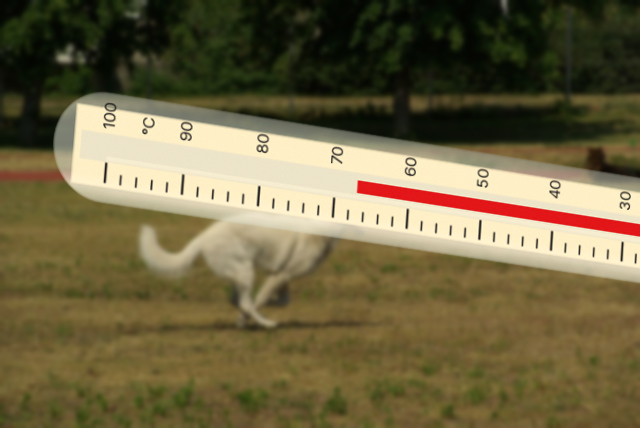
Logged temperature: 67 °C
